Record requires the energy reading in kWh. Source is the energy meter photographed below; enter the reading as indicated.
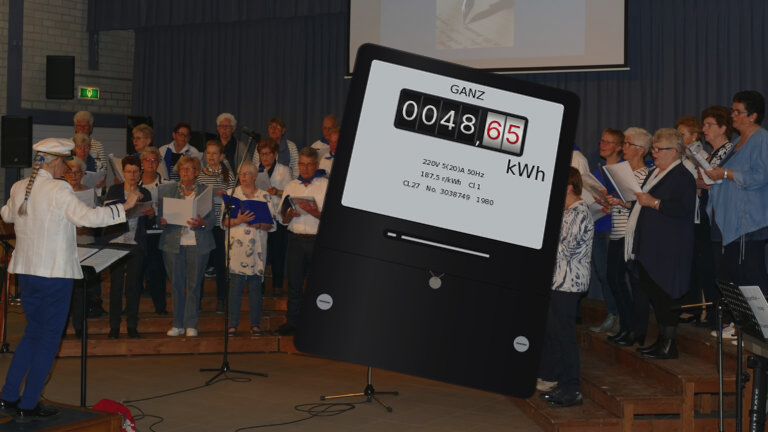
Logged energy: 48.65 kWh
